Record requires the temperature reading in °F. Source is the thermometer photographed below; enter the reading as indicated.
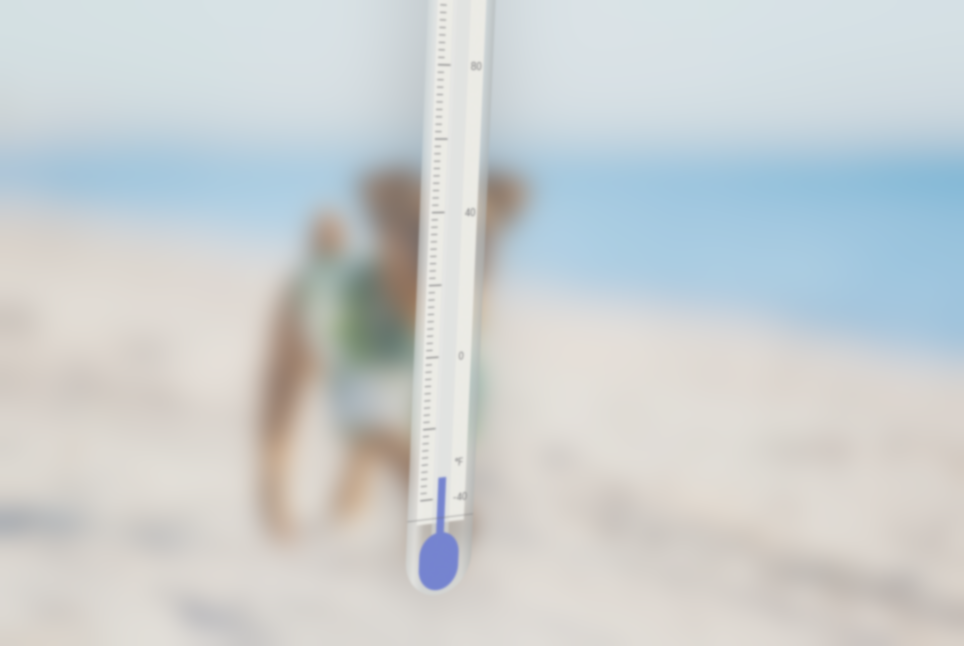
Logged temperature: -34 °F
